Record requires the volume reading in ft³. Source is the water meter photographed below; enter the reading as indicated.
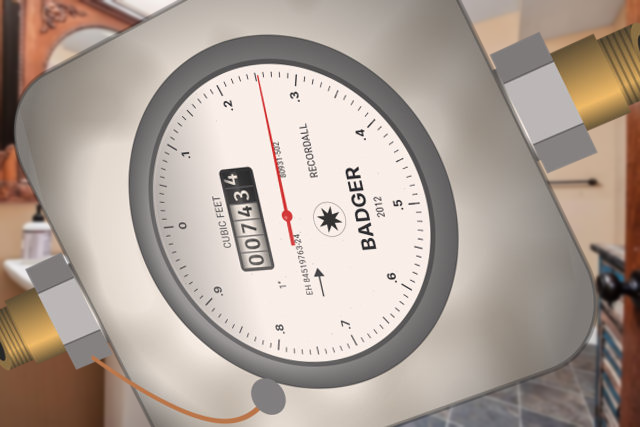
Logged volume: 7434.25 ft³
